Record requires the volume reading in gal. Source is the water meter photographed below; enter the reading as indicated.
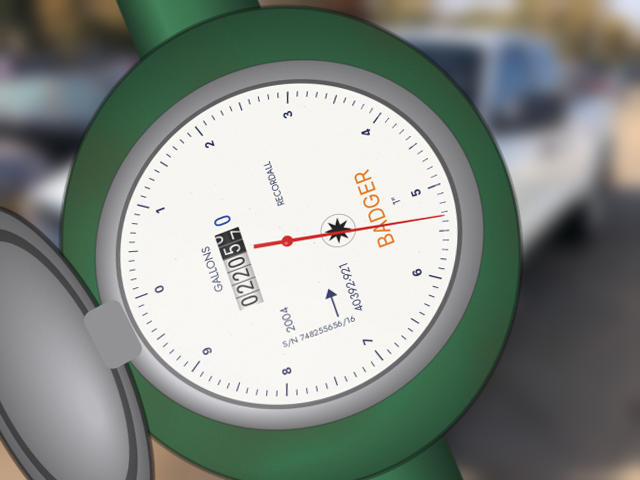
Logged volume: 220565.3 gal
